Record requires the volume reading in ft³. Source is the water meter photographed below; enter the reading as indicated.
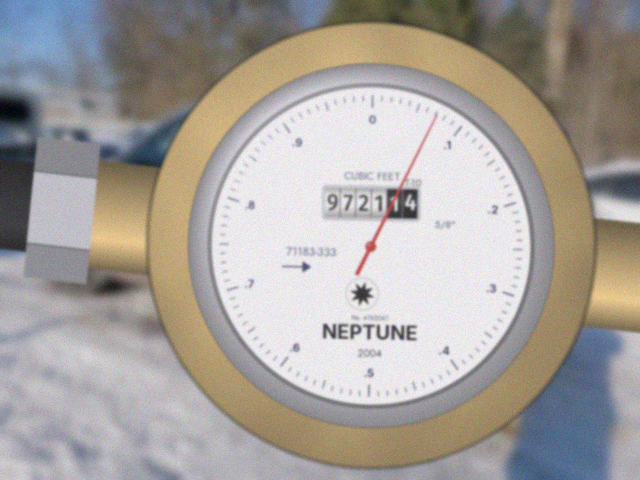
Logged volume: 972114.07 ft³
